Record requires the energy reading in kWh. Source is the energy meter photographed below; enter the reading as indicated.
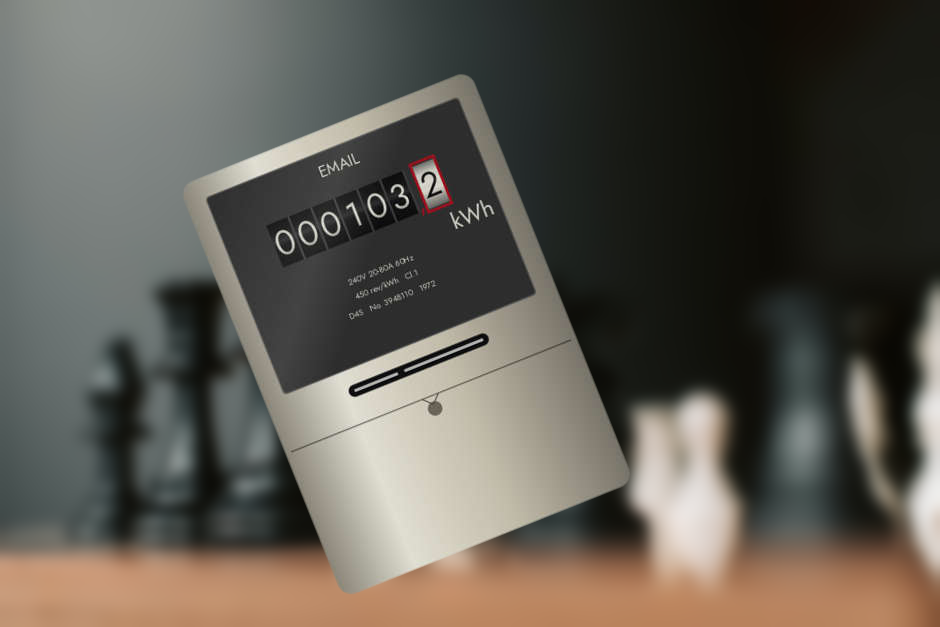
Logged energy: 103.2 kWh
